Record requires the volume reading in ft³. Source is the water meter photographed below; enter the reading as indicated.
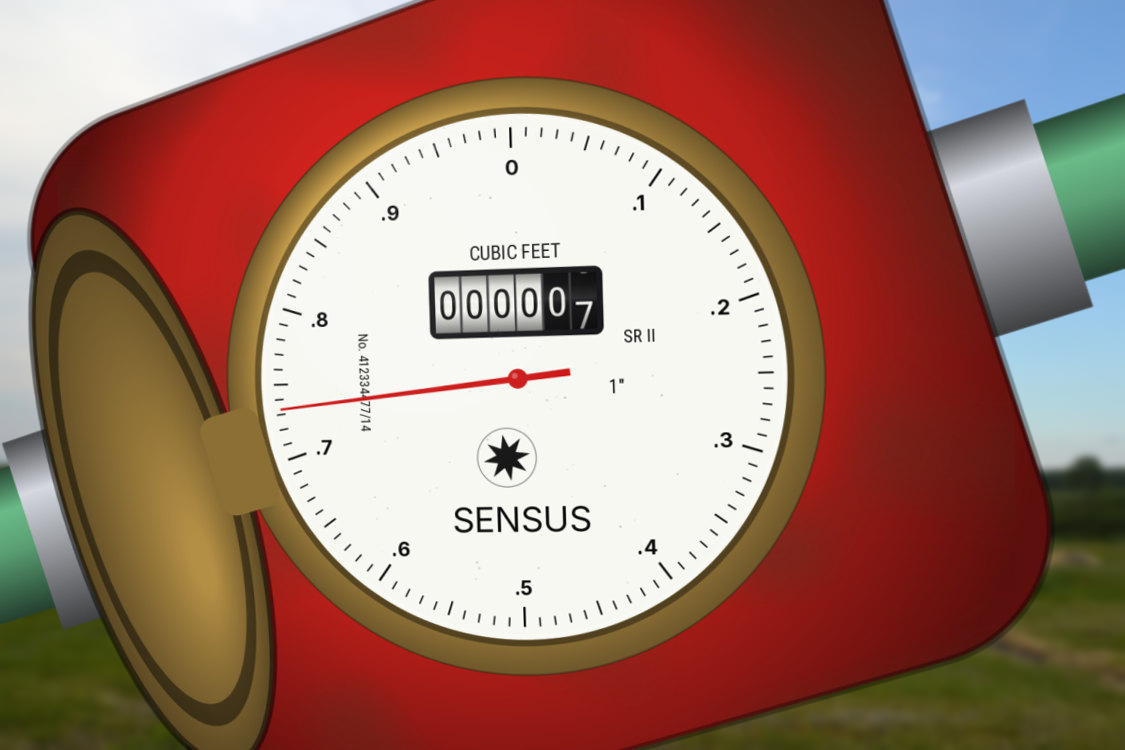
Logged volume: 6.73 ft³
